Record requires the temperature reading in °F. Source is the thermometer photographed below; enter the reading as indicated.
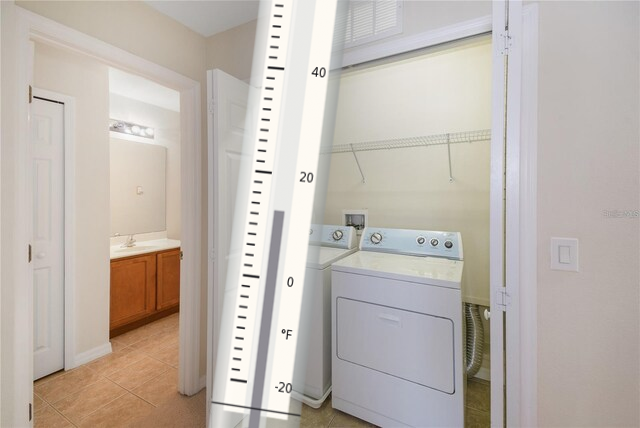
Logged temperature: 13 °F
